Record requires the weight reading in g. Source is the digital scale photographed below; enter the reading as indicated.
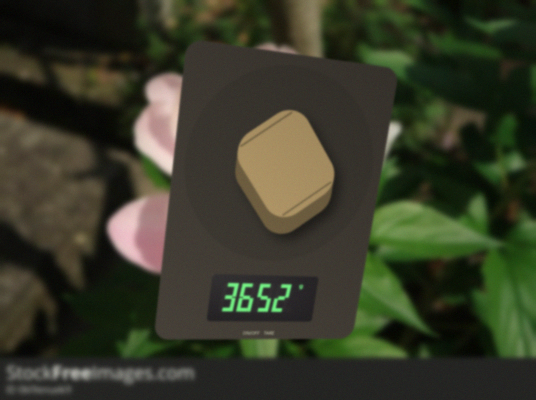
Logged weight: 3652 g
